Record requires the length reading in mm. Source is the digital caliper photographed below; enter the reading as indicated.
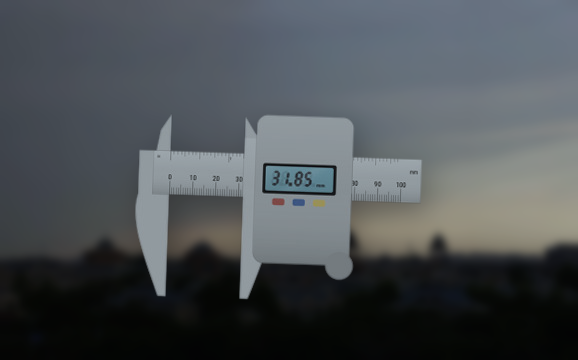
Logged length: 31.85 mm
